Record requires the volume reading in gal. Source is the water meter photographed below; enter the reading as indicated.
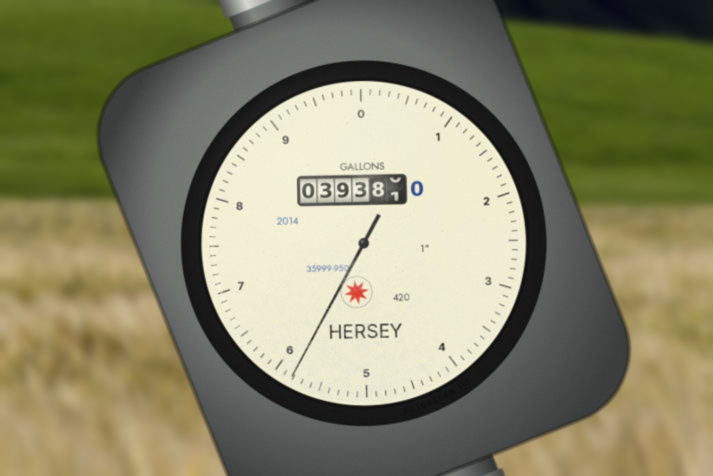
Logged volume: 393805.8 gal
